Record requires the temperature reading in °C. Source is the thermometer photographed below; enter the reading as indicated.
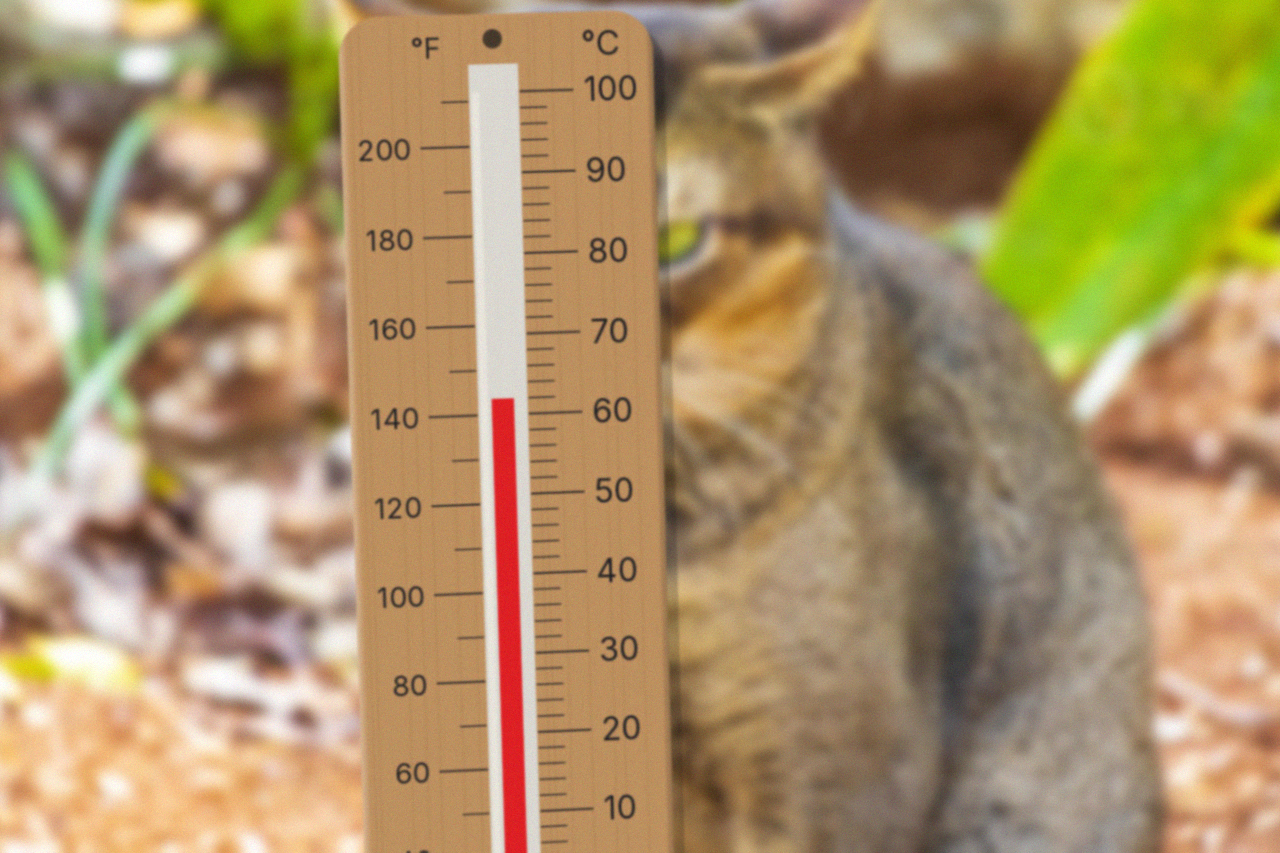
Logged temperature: 62 °C
